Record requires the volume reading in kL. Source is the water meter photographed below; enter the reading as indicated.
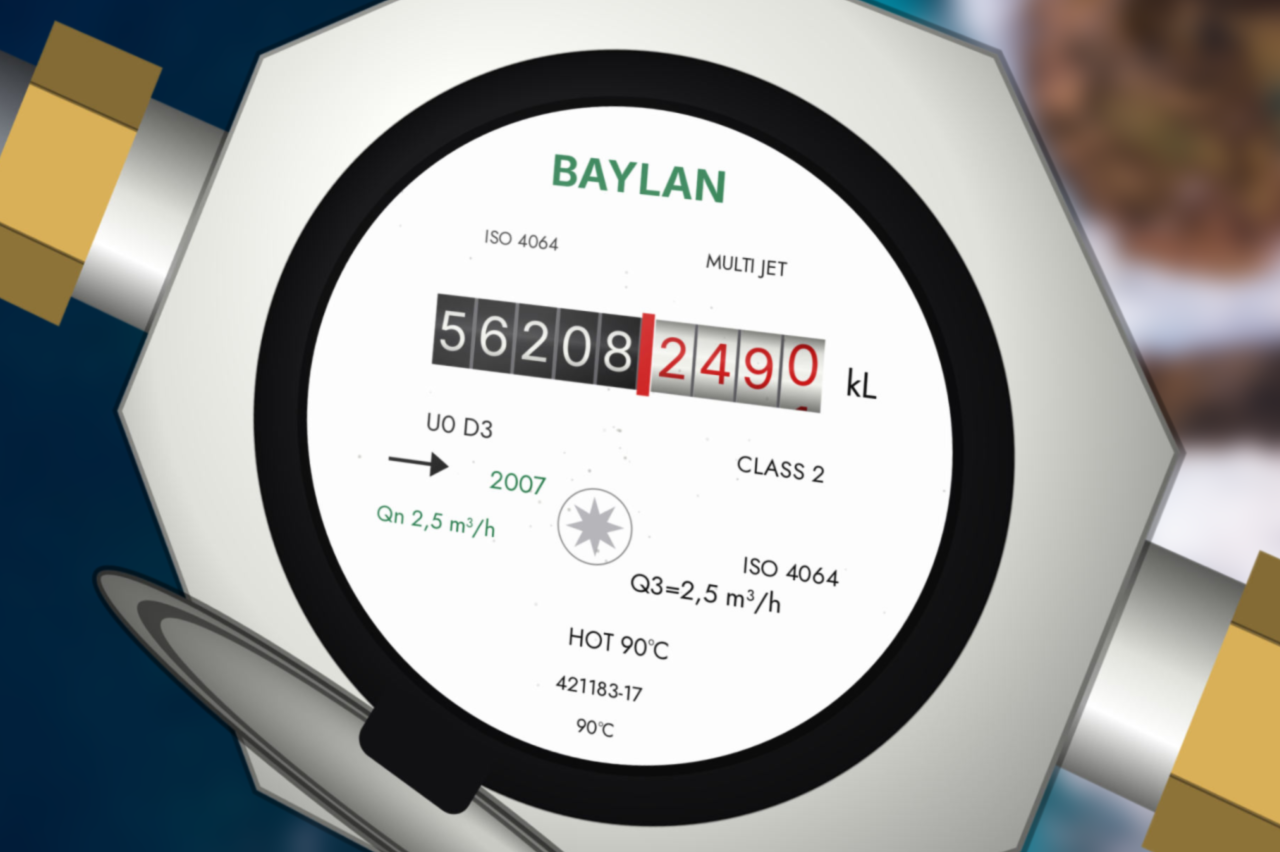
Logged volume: 56208.2490 kL
